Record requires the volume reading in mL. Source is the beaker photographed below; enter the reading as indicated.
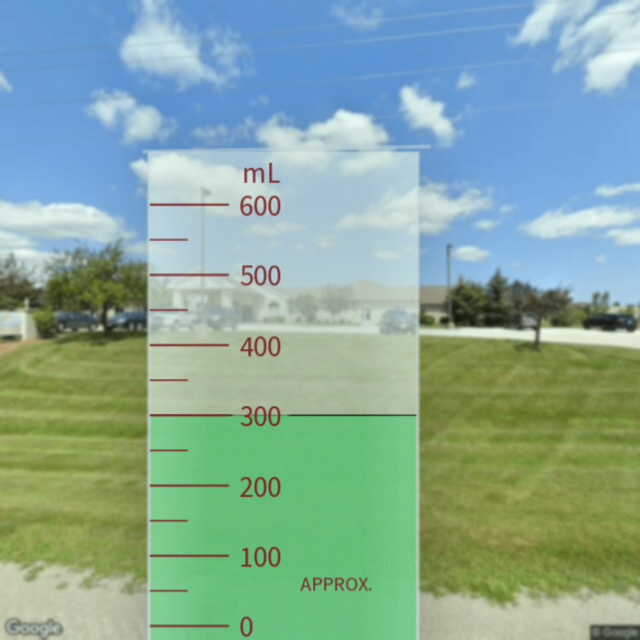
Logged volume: 300 mL
